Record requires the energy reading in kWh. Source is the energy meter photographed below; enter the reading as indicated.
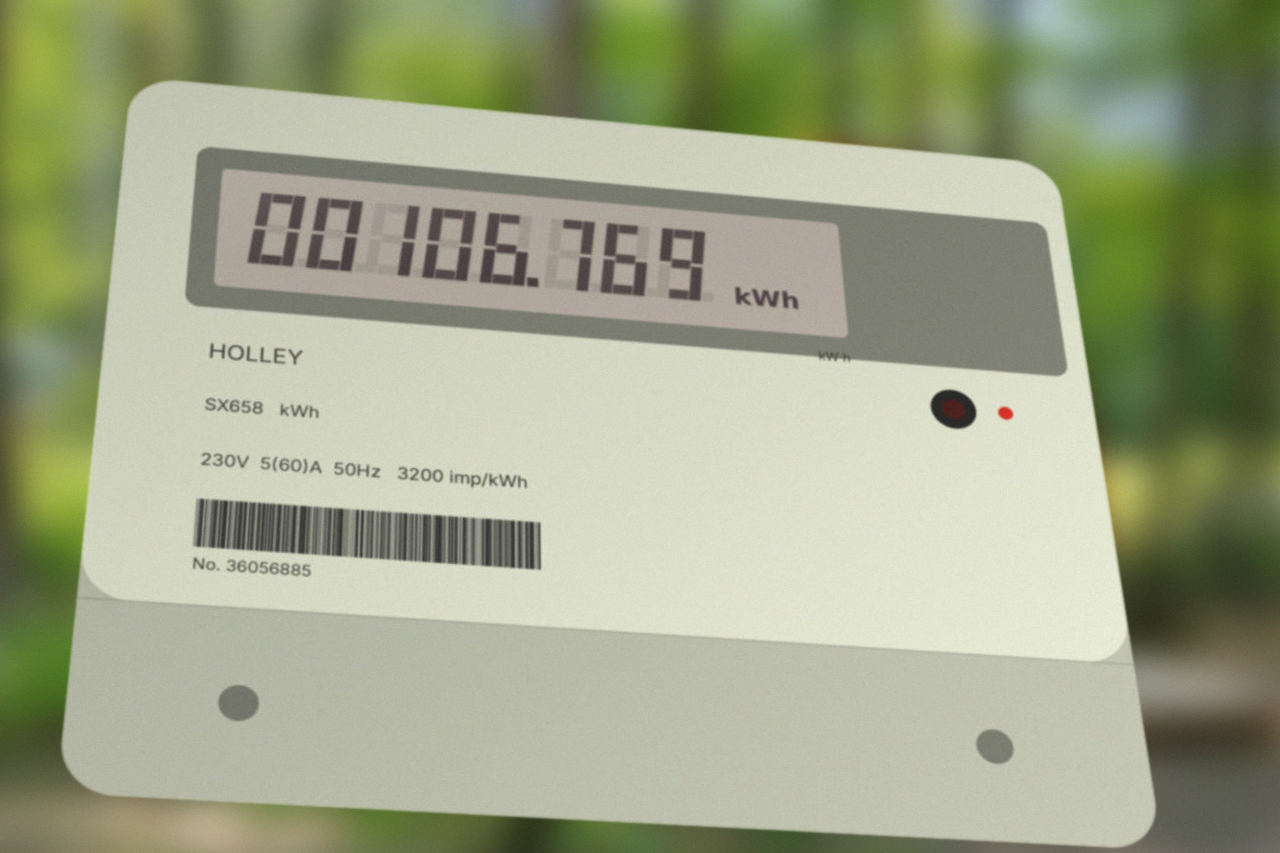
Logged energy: 106.769 kWh
